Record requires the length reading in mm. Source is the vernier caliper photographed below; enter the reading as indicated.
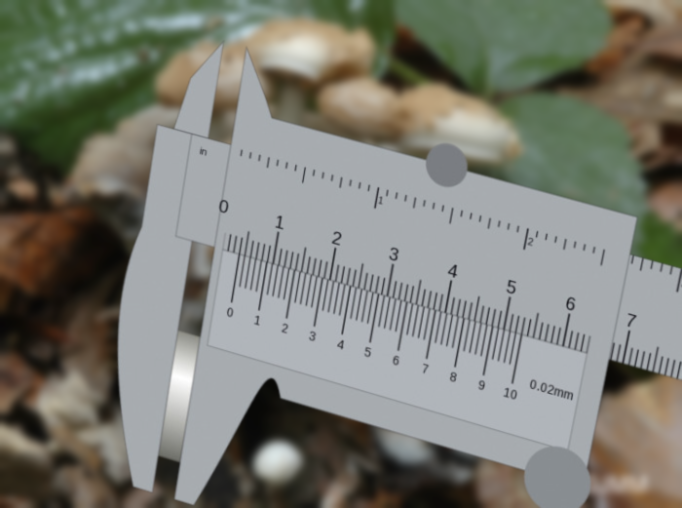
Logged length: 4.0 mm
